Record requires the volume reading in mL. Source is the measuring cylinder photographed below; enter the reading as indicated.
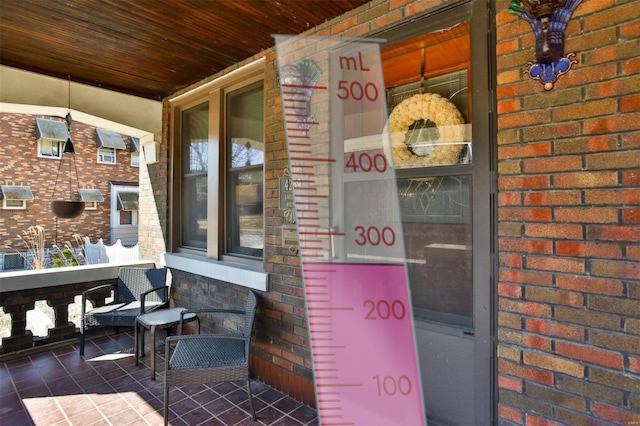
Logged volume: 260 mL
